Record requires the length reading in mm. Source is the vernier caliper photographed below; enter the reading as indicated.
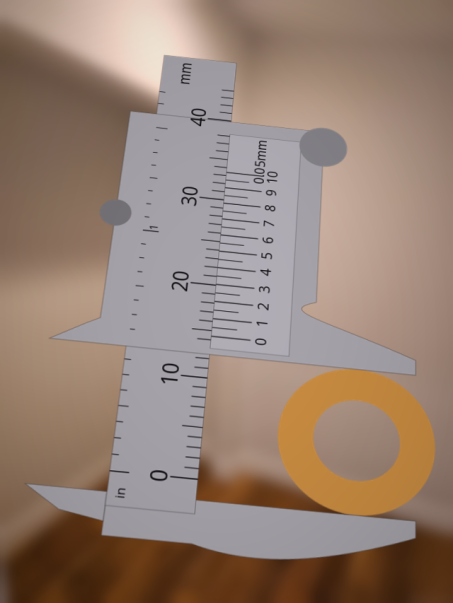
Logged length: 14.4 mm
